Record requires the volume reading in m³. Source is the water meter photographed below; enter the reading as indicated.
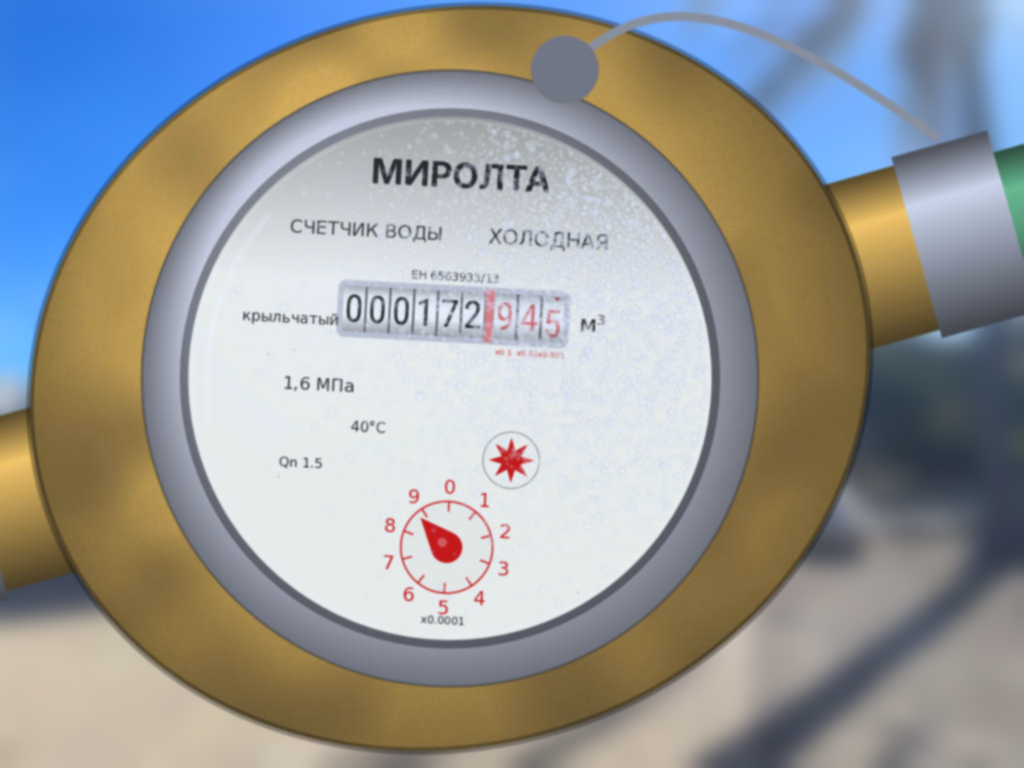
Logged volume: 172.9448 m³
